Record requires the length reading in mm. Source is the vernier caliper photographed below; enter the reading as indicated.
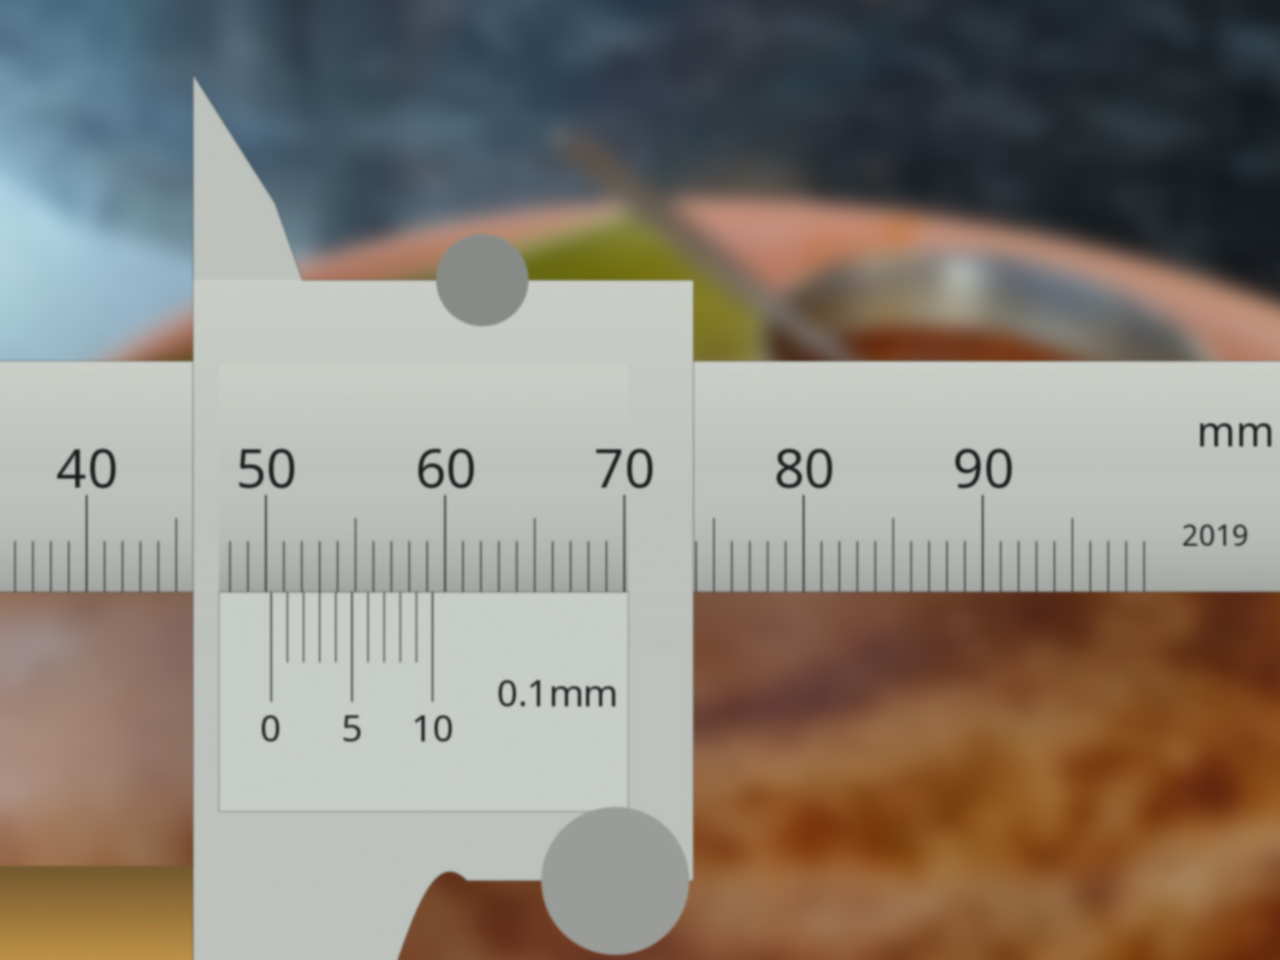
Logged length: 50.3 mm
